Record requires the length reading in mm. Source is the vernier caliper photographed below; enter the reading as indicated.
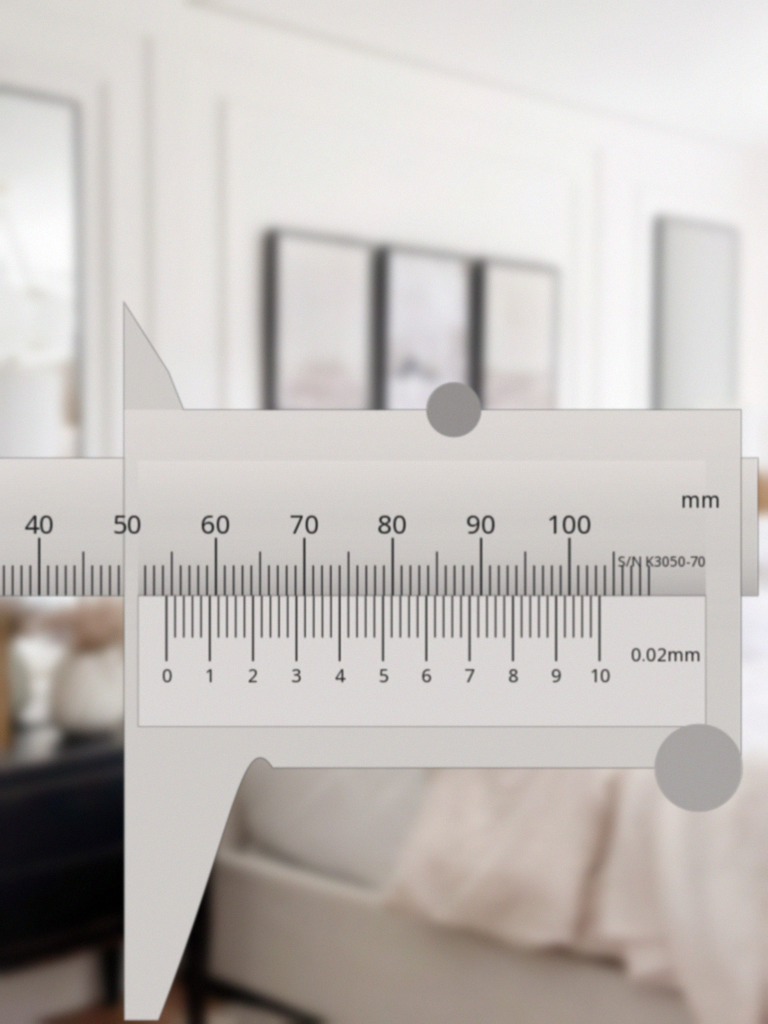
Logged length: 54.4 mm
